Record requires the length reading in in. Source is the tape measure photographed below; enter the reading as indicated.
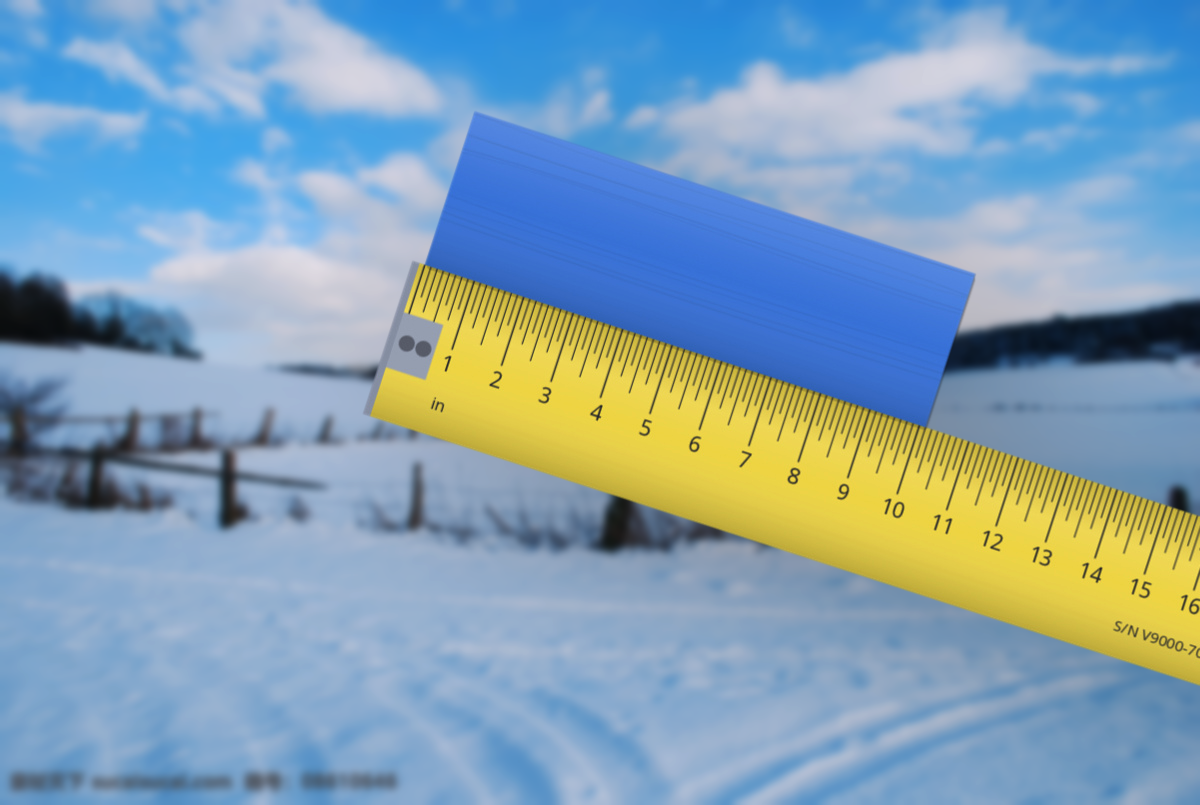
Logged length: 10.125 in
